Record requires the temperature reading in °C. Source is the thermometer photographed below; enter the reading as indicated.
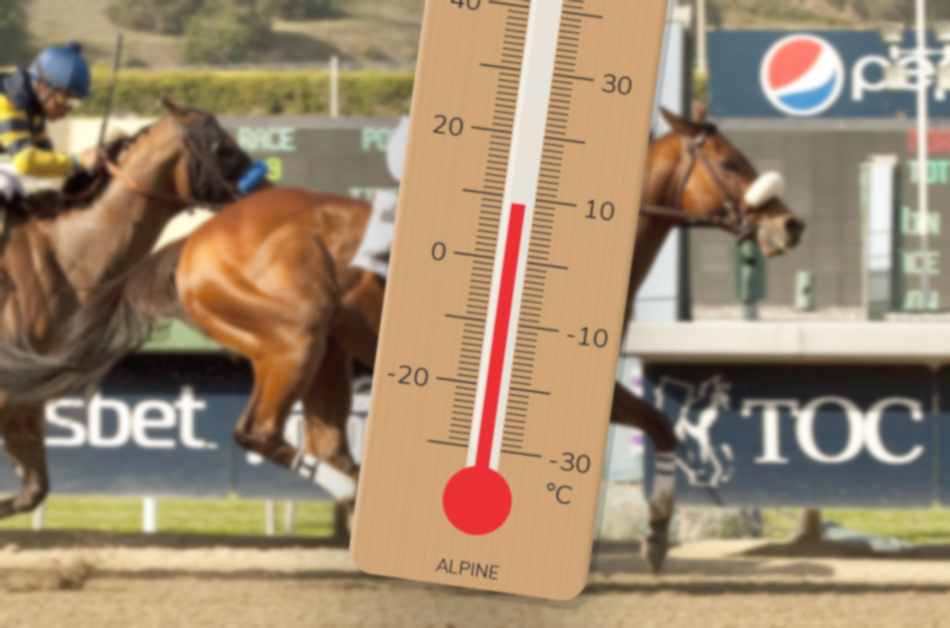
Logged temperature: 9 °C
